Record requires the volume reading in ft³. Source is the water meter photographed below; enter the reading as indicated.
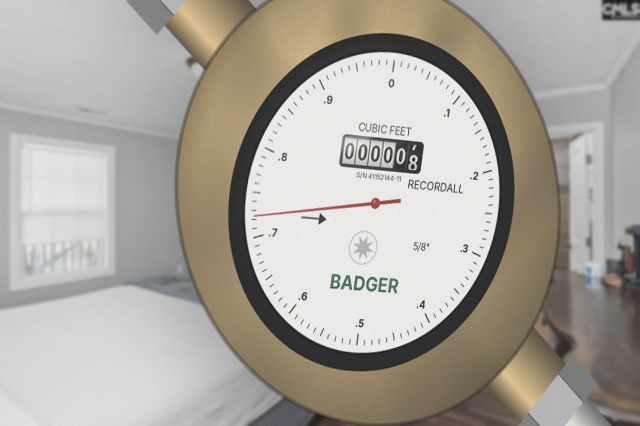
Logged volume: 7.72 ft³
